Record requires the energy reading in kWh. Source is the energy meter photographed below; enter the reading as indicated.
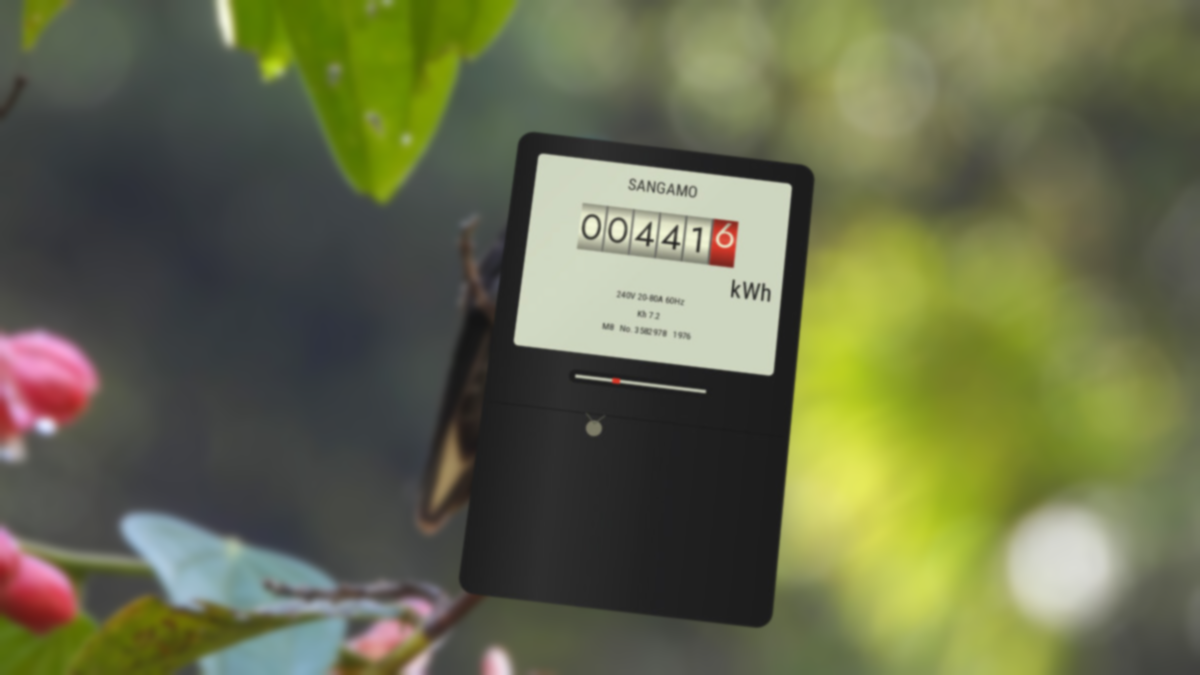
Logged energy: 441.6 kWh
